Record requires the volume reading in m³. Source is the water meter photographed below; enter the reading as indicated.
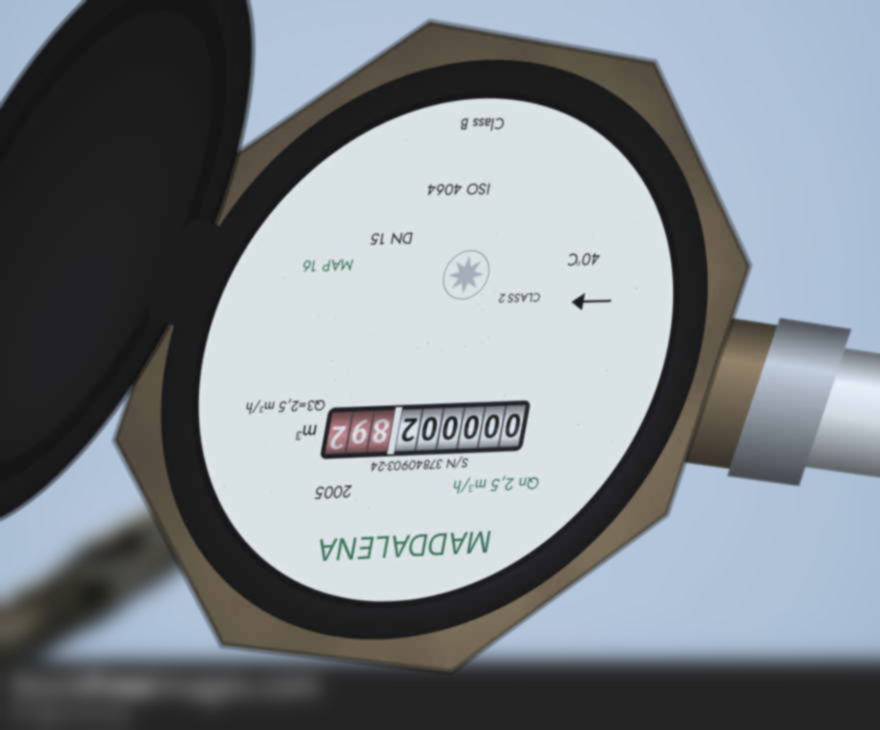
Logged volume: 2.892 m³
